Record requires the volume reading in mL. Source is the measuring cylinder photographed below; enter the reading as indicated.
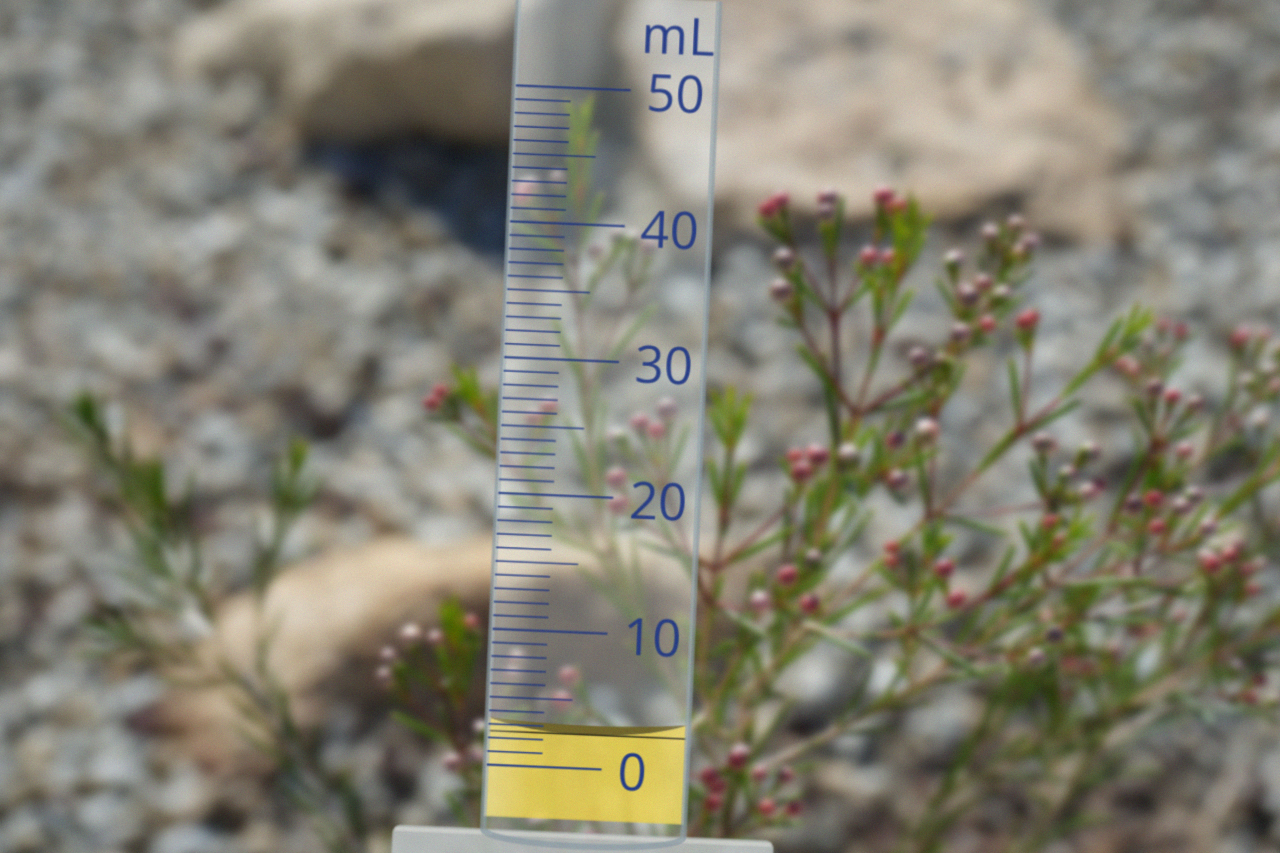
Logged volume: 2.5 mL
